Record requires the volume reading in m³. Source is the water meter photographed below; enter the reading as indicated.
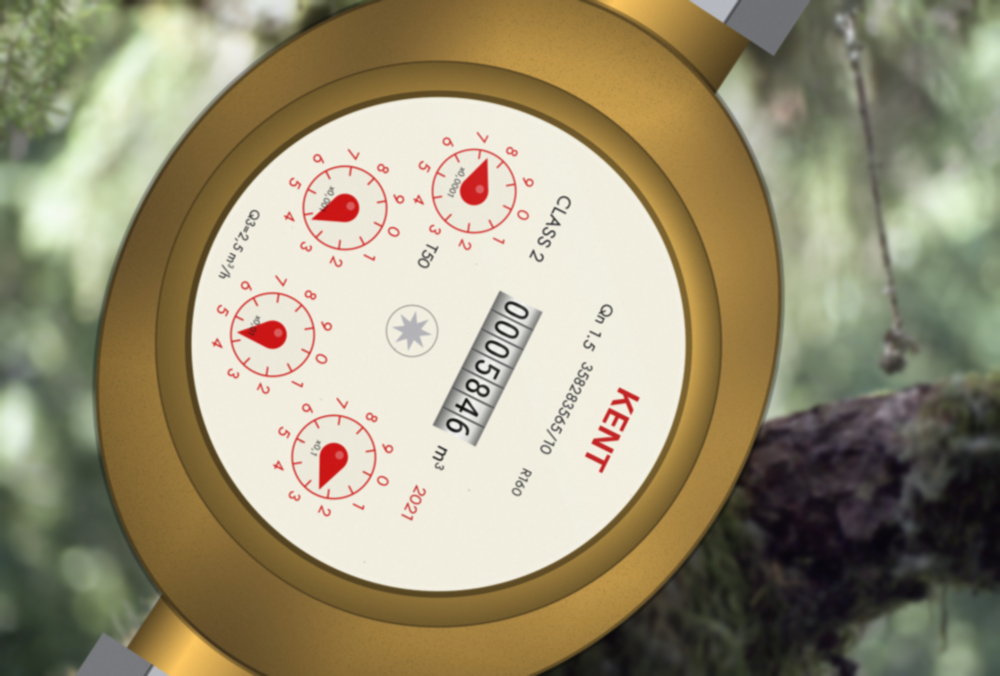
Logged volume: 5846.2437 m³
